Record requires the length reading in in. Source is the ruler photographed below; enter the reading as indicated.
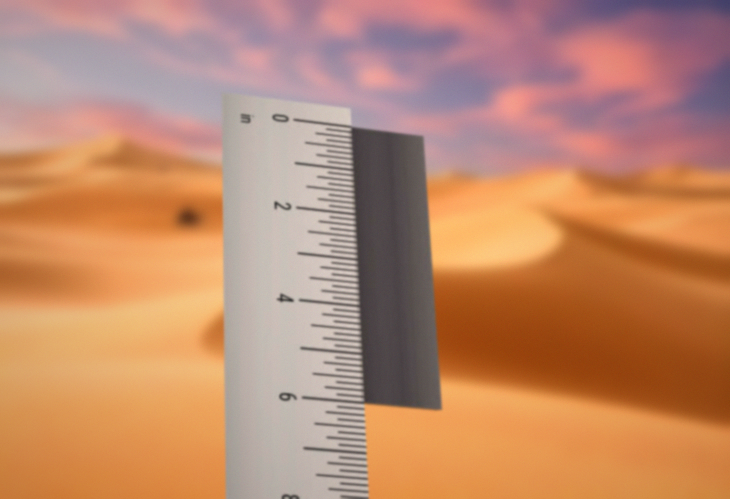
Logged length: 6 in
